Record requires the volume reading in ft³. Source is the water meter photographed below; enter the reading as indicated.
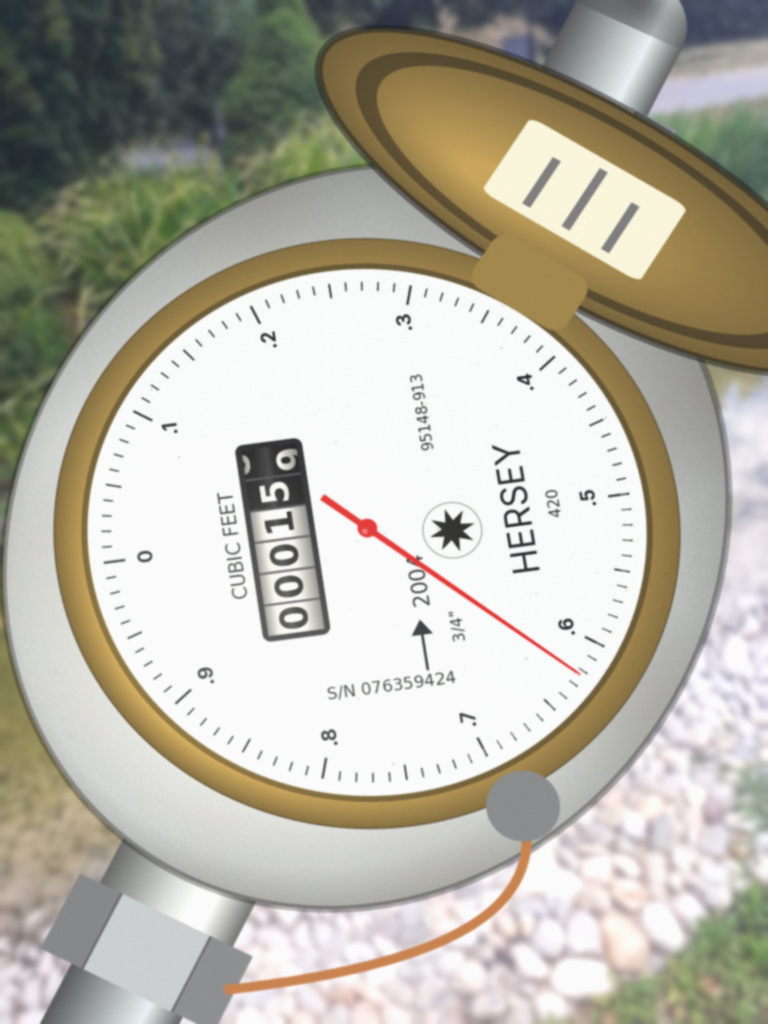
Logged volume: 158.62 ft³
